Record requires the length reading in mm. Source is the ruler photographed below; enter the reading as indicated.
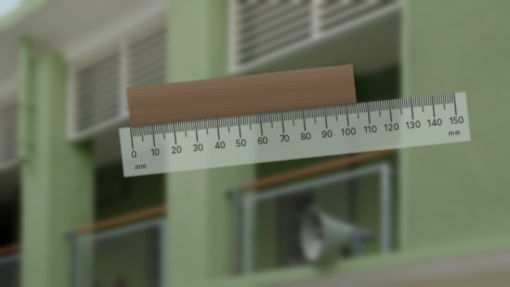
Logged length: 105 mm
